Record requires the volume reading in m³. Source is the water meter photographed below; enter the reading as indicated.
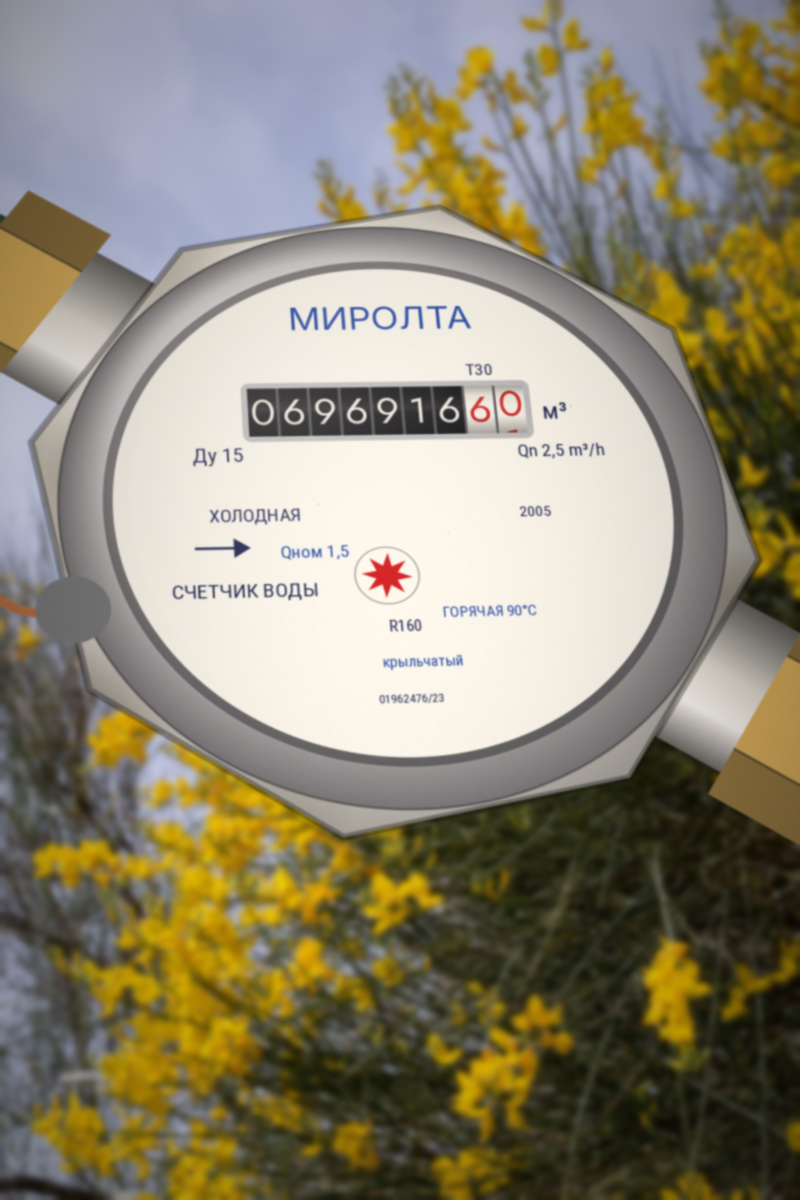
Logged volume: 696916.60 m³
